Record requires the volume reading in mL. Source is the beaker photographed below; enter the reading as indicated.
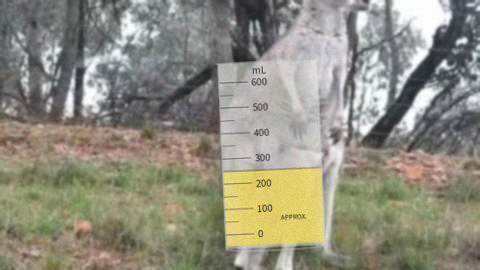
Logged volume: 250 mL
